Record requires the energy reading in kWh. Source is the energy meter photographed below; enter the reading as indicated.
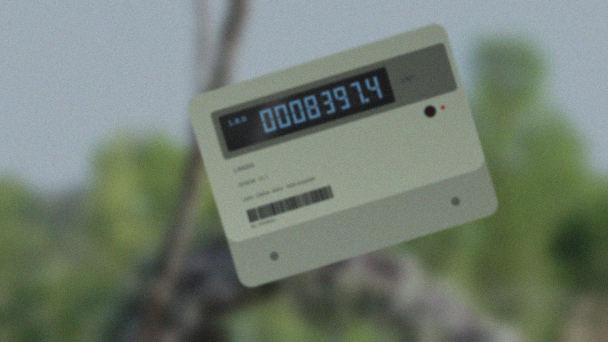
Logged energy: 8397.4 kWh
